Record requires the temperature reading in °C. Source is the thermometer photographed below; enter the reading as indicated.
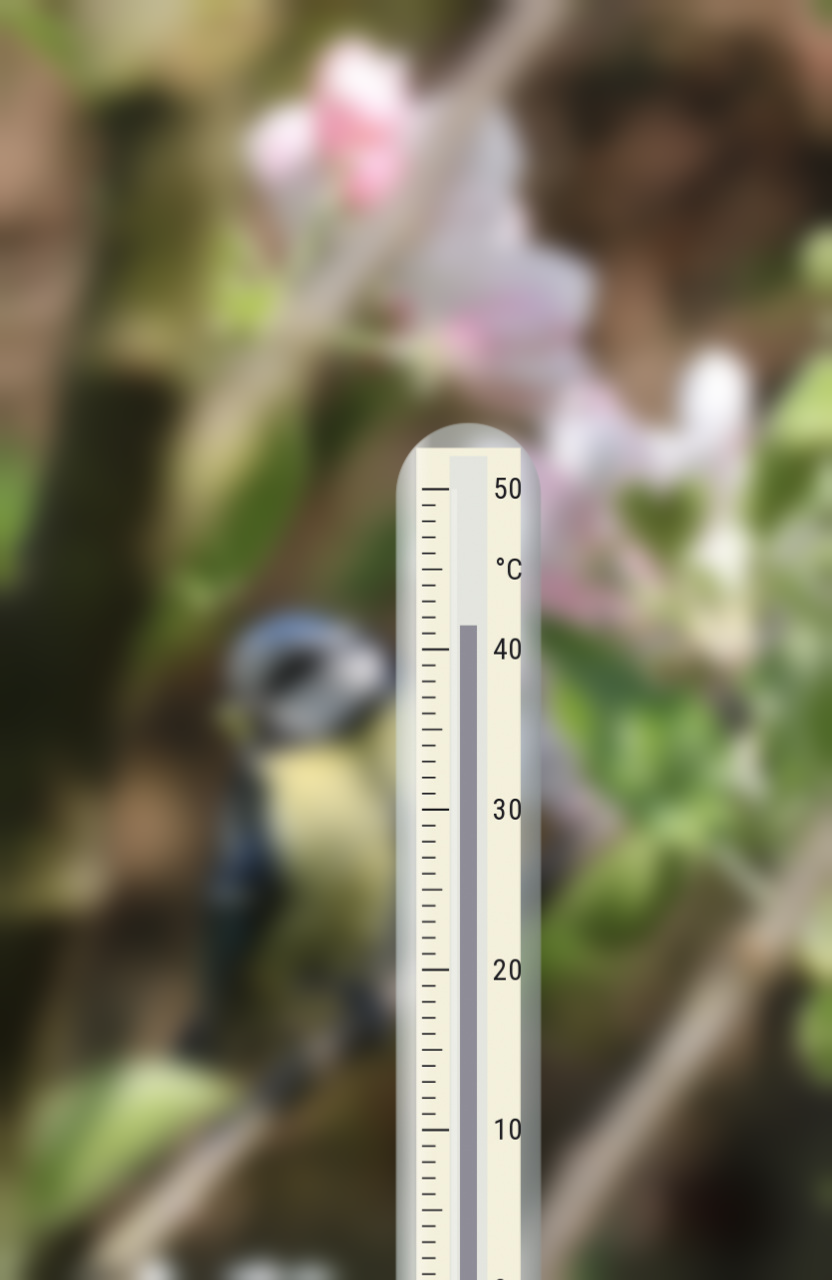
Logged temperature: 41.5 °C
